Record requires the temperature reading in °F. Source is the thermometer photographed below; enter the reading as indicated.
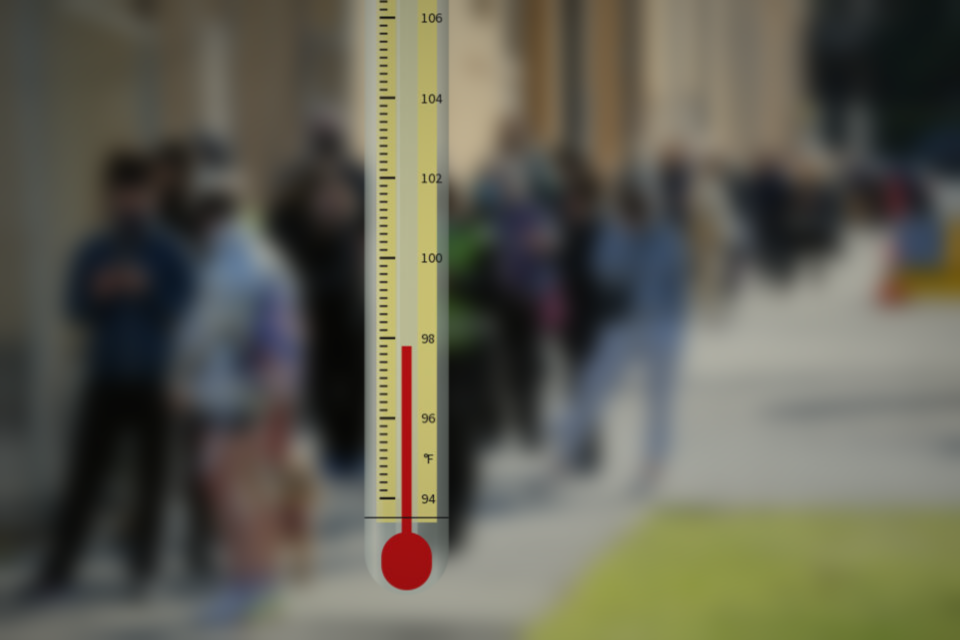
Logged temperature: 97.8 °F
